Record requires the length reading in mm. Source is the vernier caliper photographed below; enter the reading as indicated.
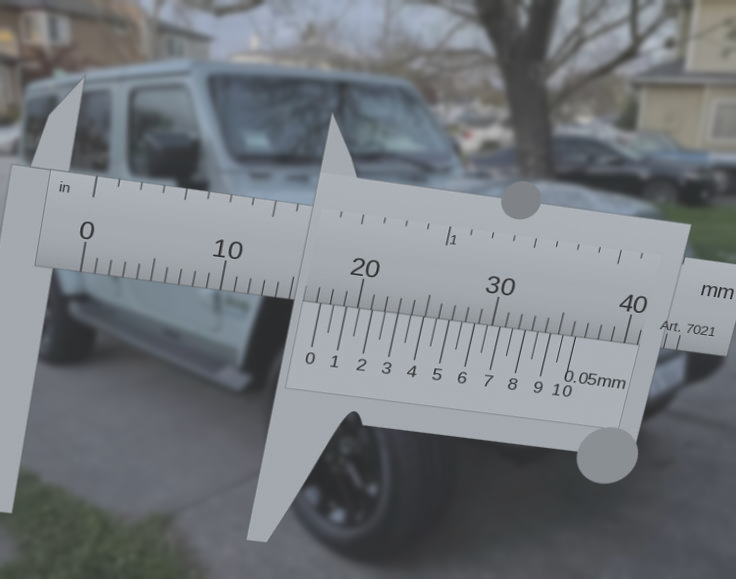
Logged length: 17.3 mm
